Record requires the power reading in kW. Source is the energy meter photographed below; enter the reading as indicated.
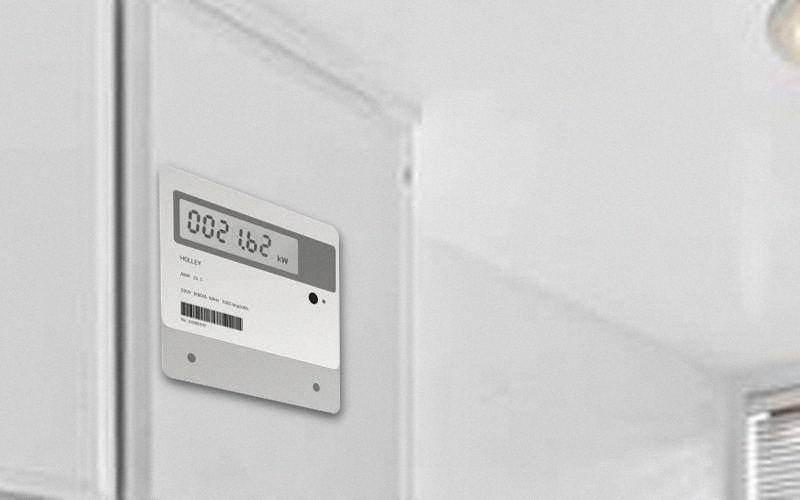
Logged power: 21.62 kW
